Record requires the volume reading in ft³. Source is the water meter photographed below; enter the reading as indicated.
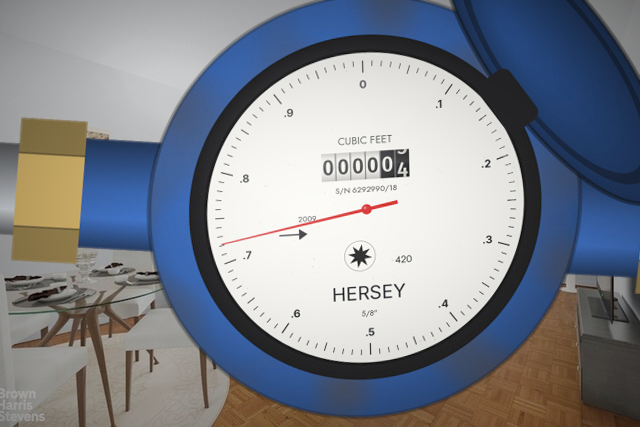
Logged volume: 3.72 ft³
